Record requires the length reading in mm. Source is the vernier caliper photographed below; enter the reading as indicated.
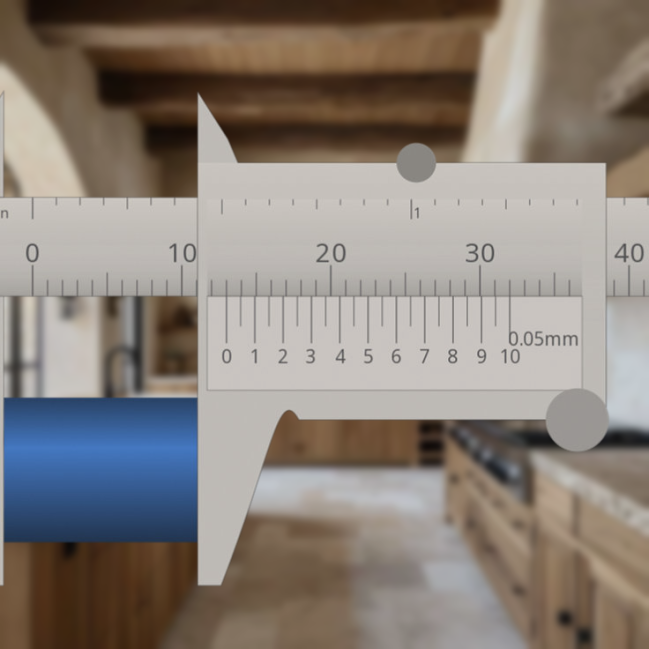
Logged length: 13.0 mm
